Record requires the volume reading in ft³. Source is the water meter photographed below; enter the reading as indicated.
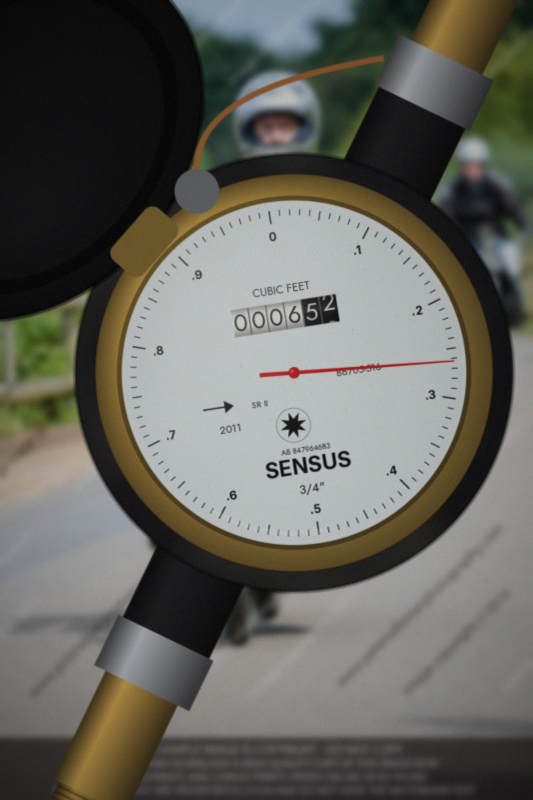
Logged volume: 652.26 ft³
